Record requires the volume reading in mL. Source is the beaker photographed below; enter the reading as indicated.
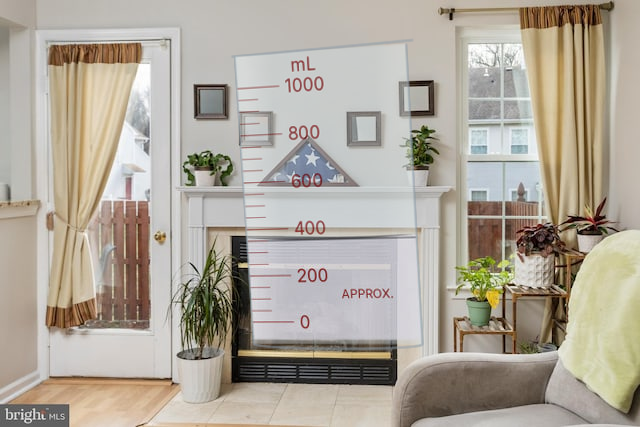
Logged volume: 350 mL
